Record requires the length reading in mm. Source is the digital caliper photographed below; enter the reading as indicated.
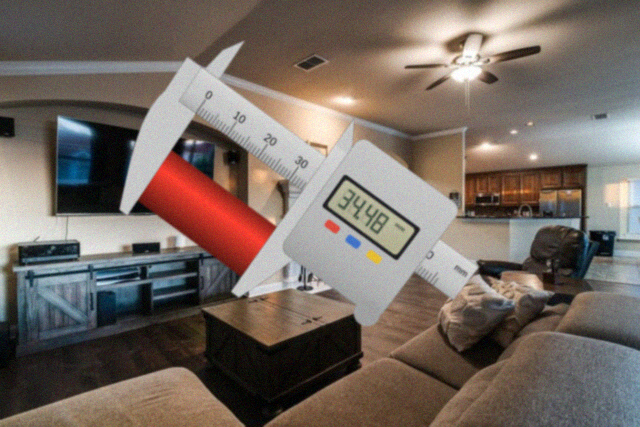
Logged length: 34.48 mm
